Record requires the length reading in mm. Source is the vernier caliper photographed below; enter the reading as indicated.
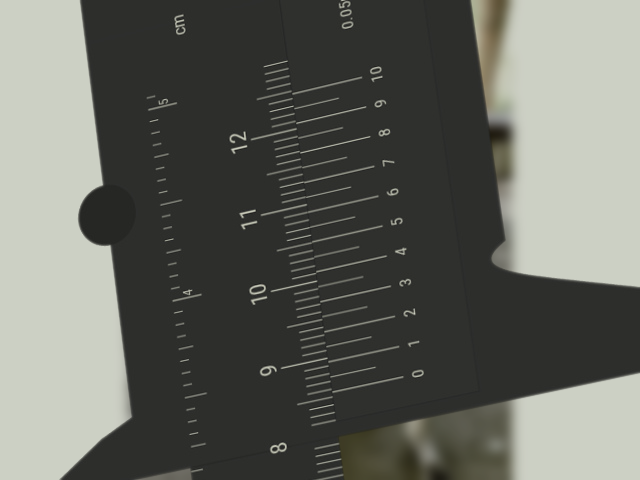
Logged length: 85.6 mm
